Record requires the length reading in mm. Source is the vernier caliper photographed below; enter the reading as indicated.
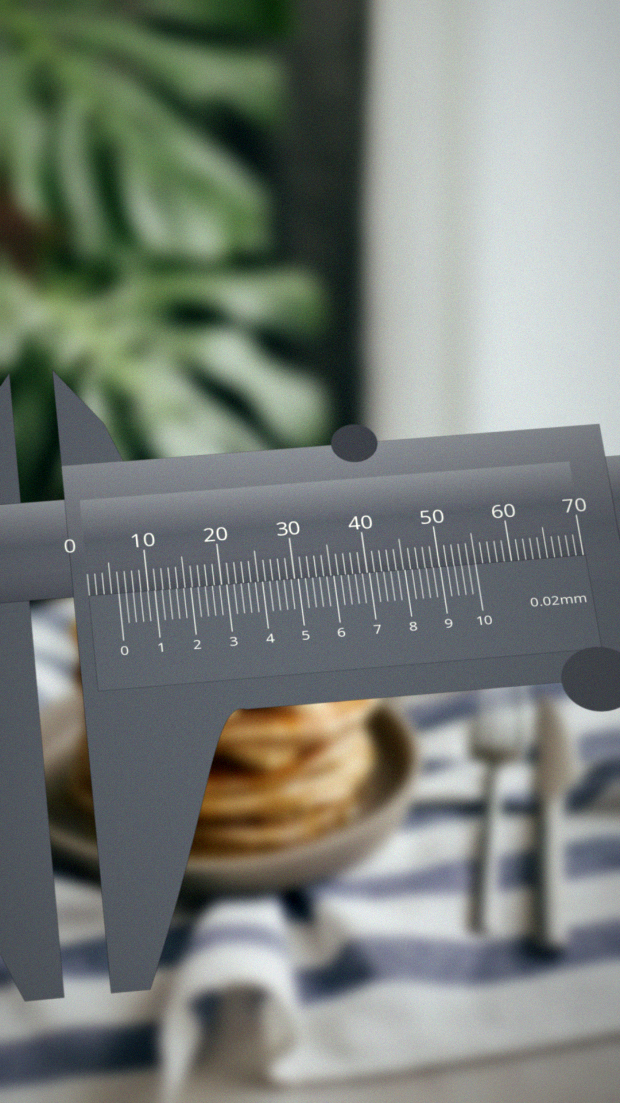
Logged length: 6.0 mm
